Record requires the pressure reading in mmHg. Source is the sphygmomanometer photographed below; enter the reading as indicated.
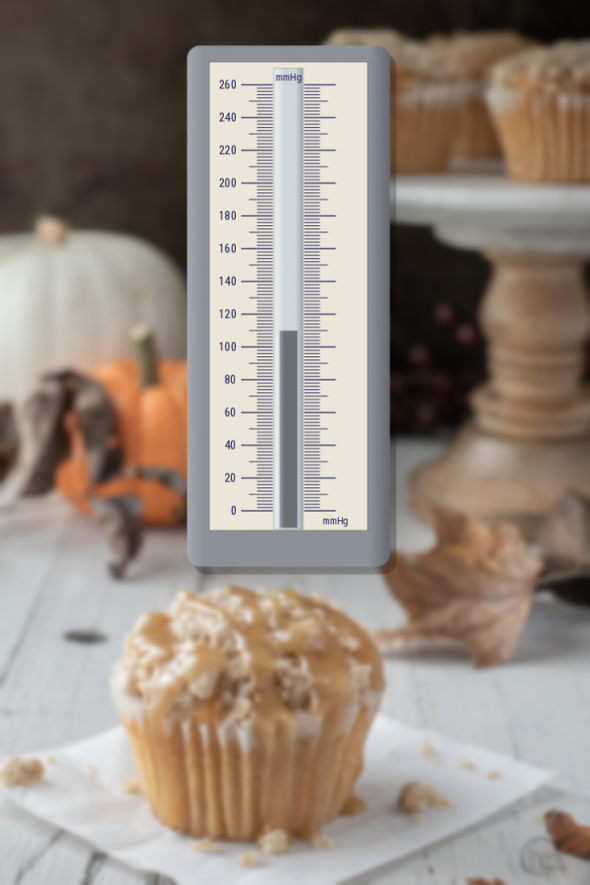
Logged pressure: 110 mmHg
